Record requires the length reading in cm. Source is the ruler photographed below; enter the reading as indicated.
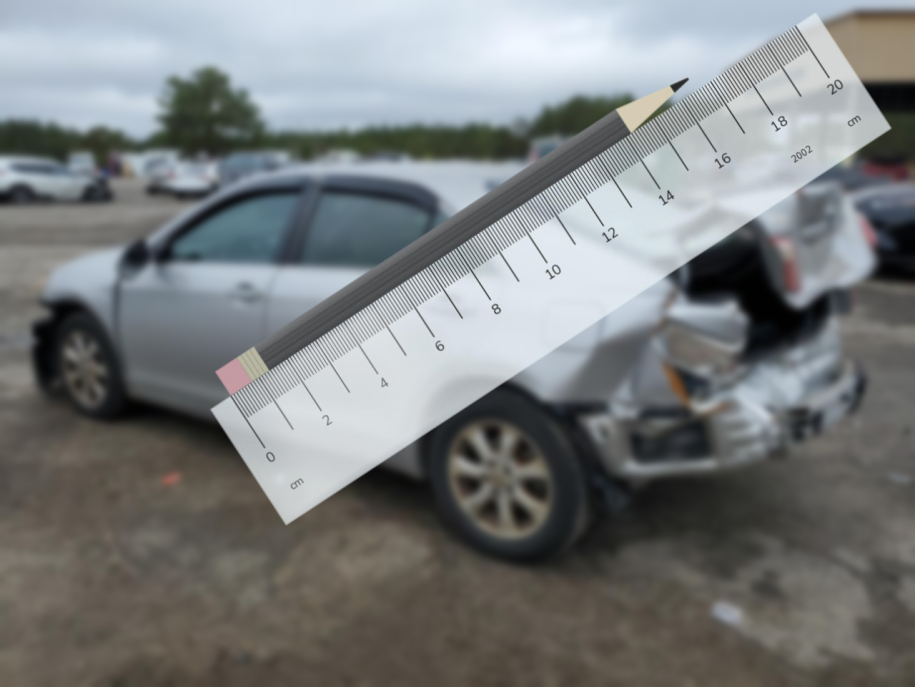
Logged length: 16.5 cm
